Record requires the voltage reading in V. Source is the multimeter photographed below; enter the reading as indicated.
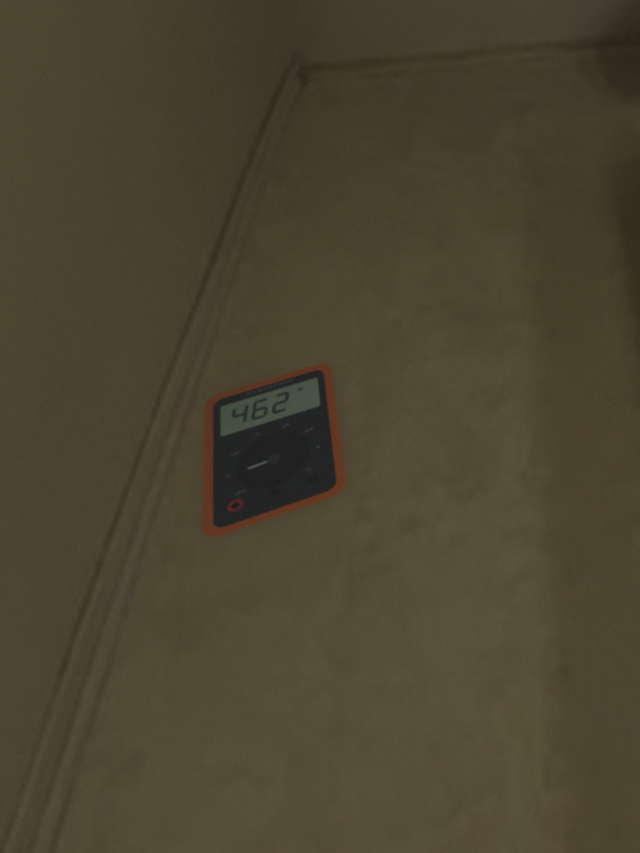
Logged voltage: 462 V
